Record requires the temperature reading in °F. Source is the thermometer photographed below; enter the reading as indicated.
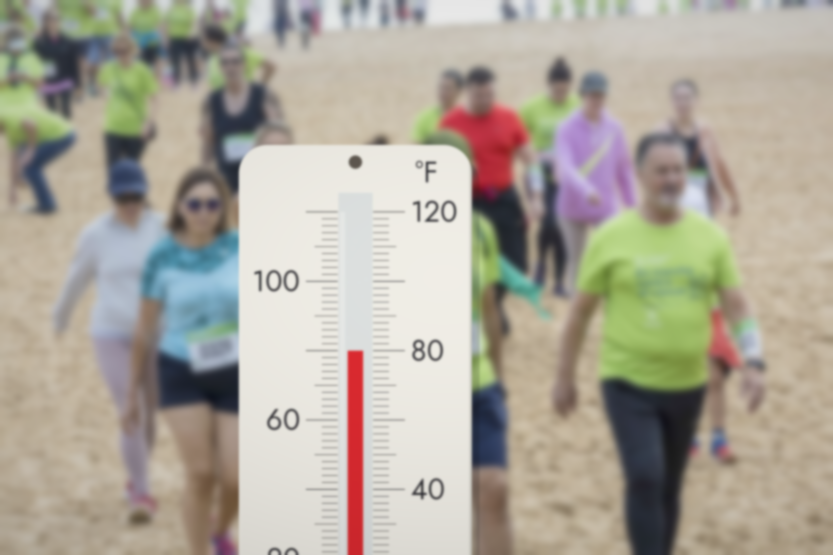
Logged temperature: 80 °F
